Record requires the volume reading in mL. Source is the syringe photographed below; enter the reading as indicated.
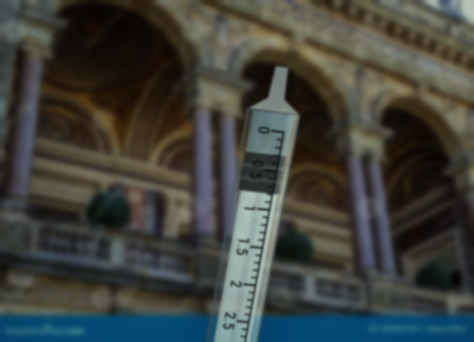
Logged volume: 0.3 mL
